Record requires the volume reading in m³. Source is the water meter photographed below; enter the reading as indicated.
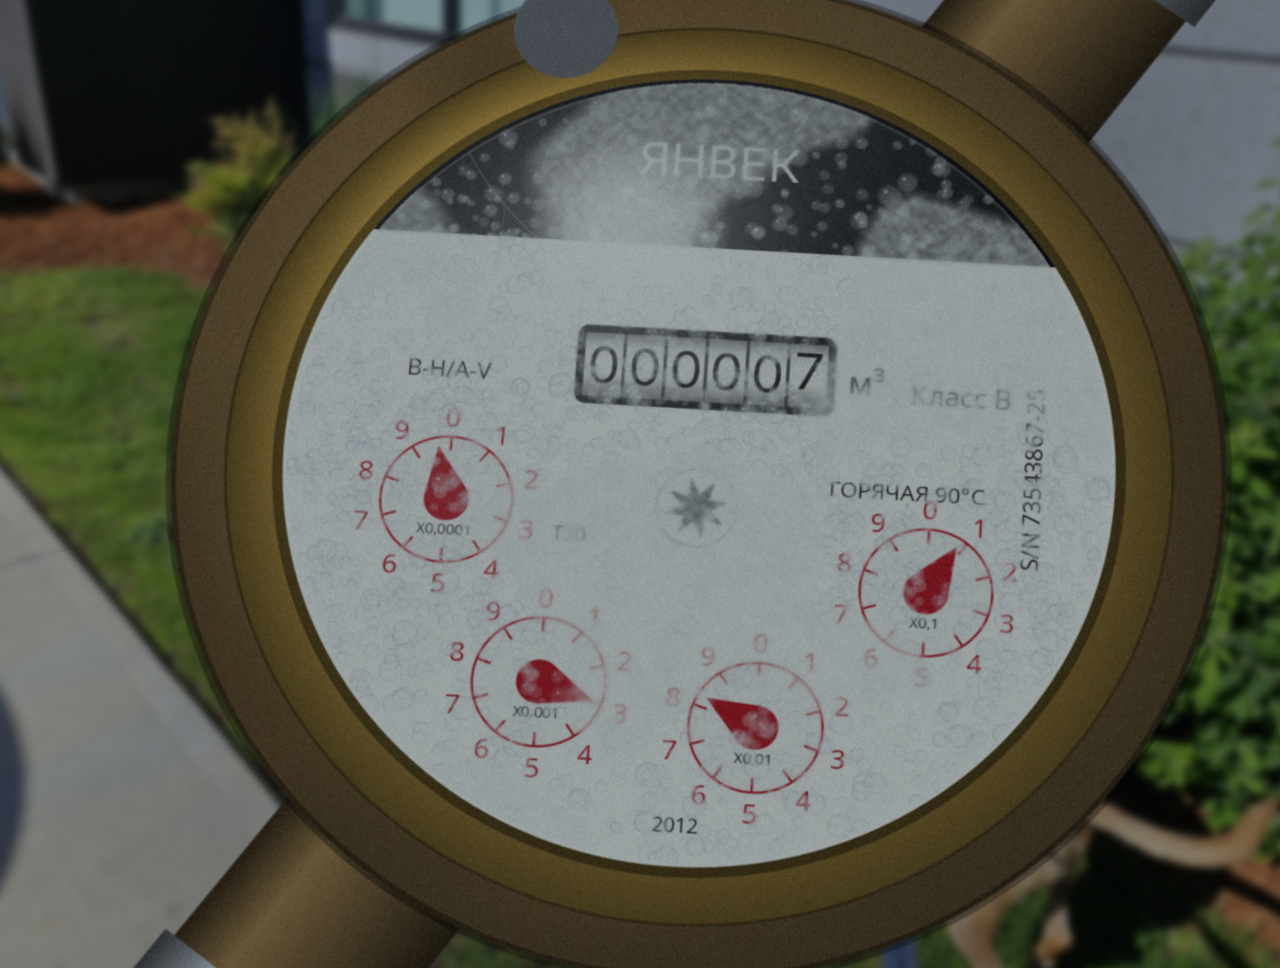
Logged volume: 7.0829 m³
